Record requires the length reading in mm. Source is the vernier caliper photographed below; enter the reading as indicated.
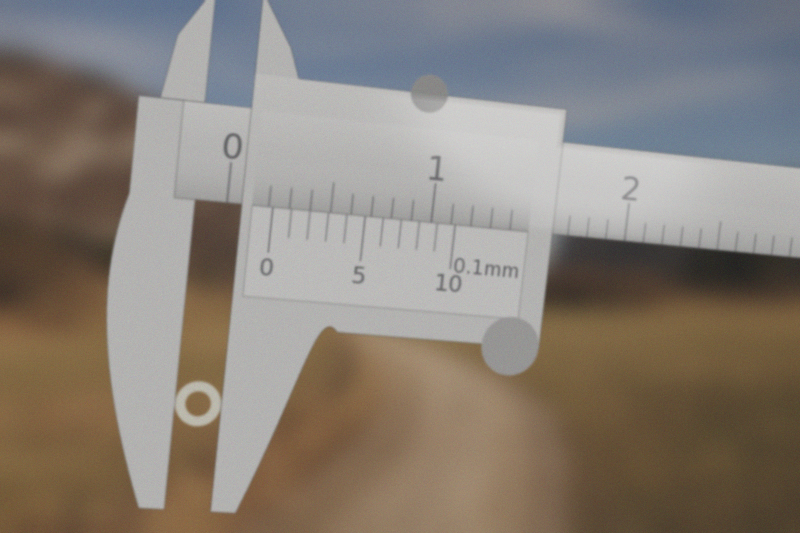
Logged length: 2.2 mm
